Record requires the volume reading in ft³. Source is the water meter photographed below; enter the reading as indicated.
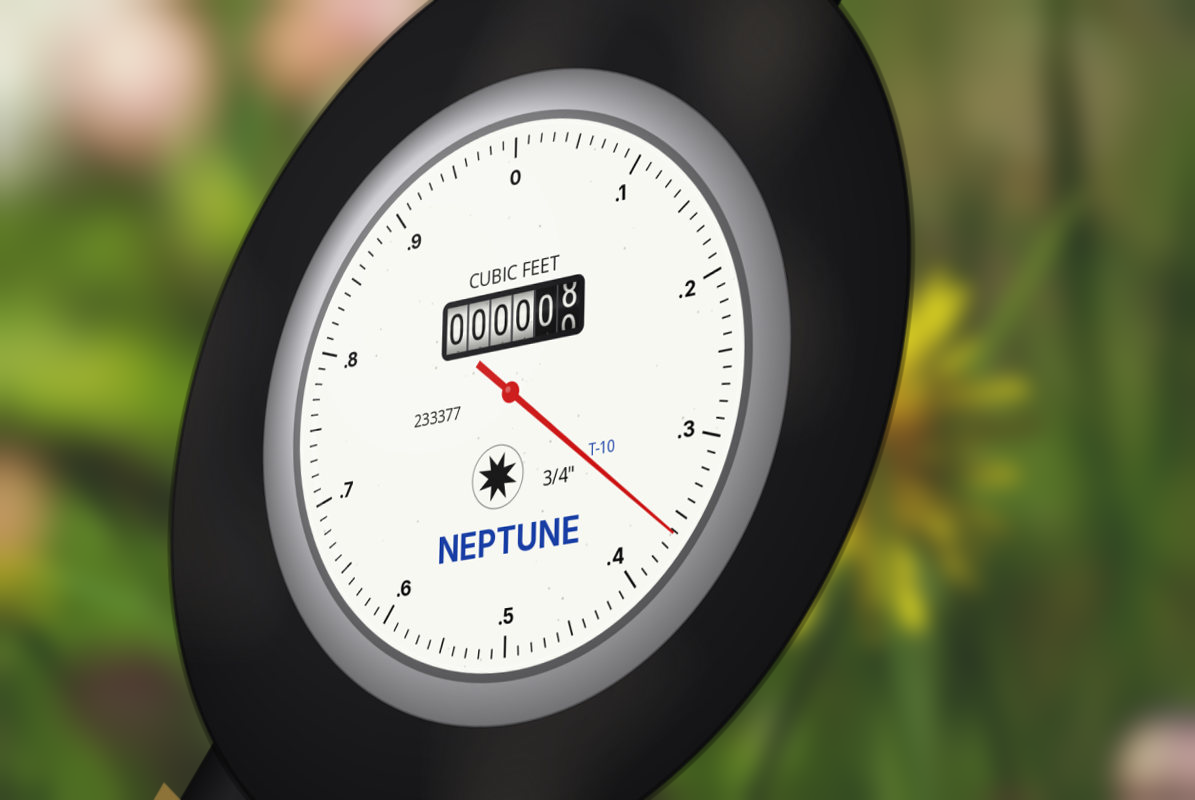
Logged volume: 8.36 ft³
